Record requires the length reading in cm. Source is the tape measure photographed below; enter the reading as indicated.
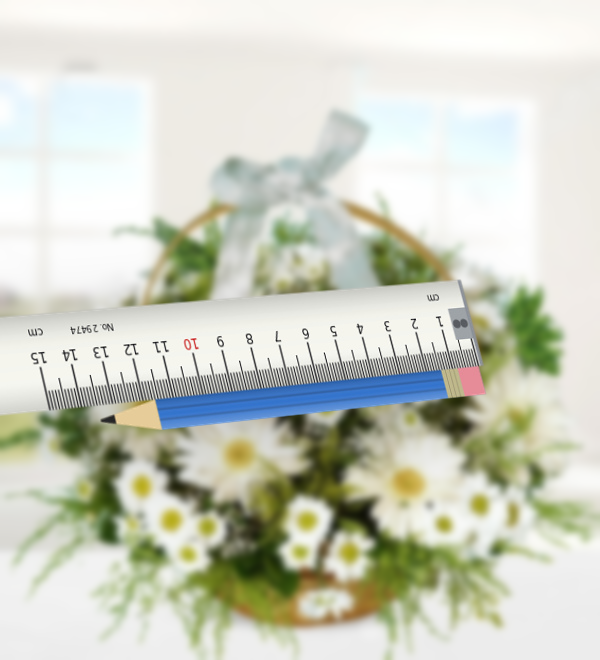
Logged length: 13.5 cm
